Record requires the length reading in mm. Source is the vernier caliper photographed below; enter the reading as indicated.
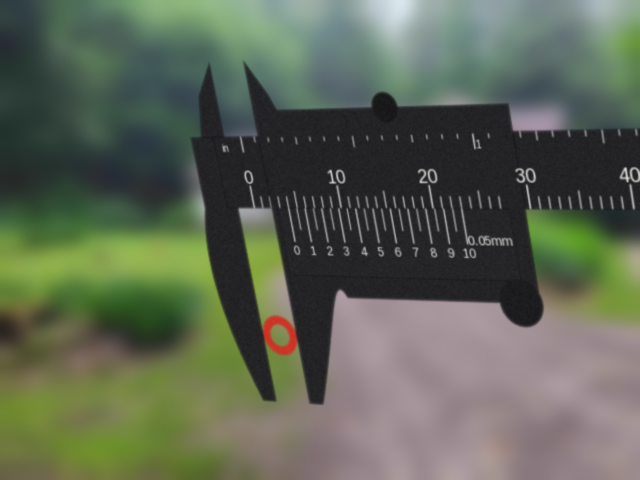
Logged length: 4.0 mm
